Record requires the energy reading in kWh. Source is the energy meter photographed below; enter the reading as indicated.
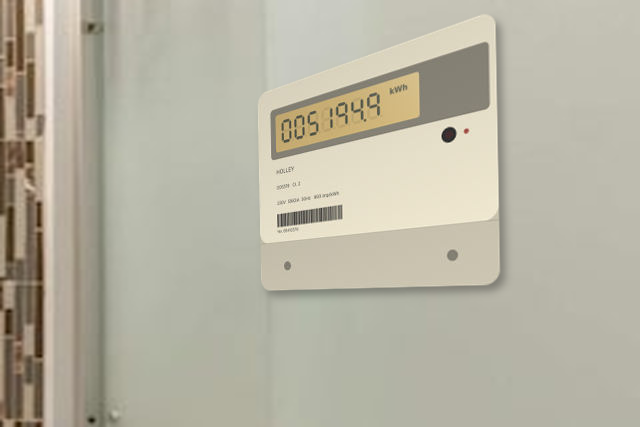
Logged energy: 5194.9 kWh
